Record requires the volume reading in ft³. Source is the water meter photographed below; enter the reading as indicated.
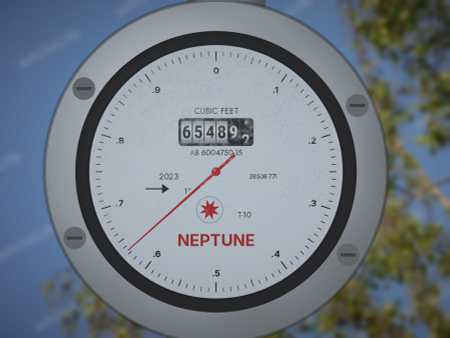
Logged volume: 654891.63 ft³
